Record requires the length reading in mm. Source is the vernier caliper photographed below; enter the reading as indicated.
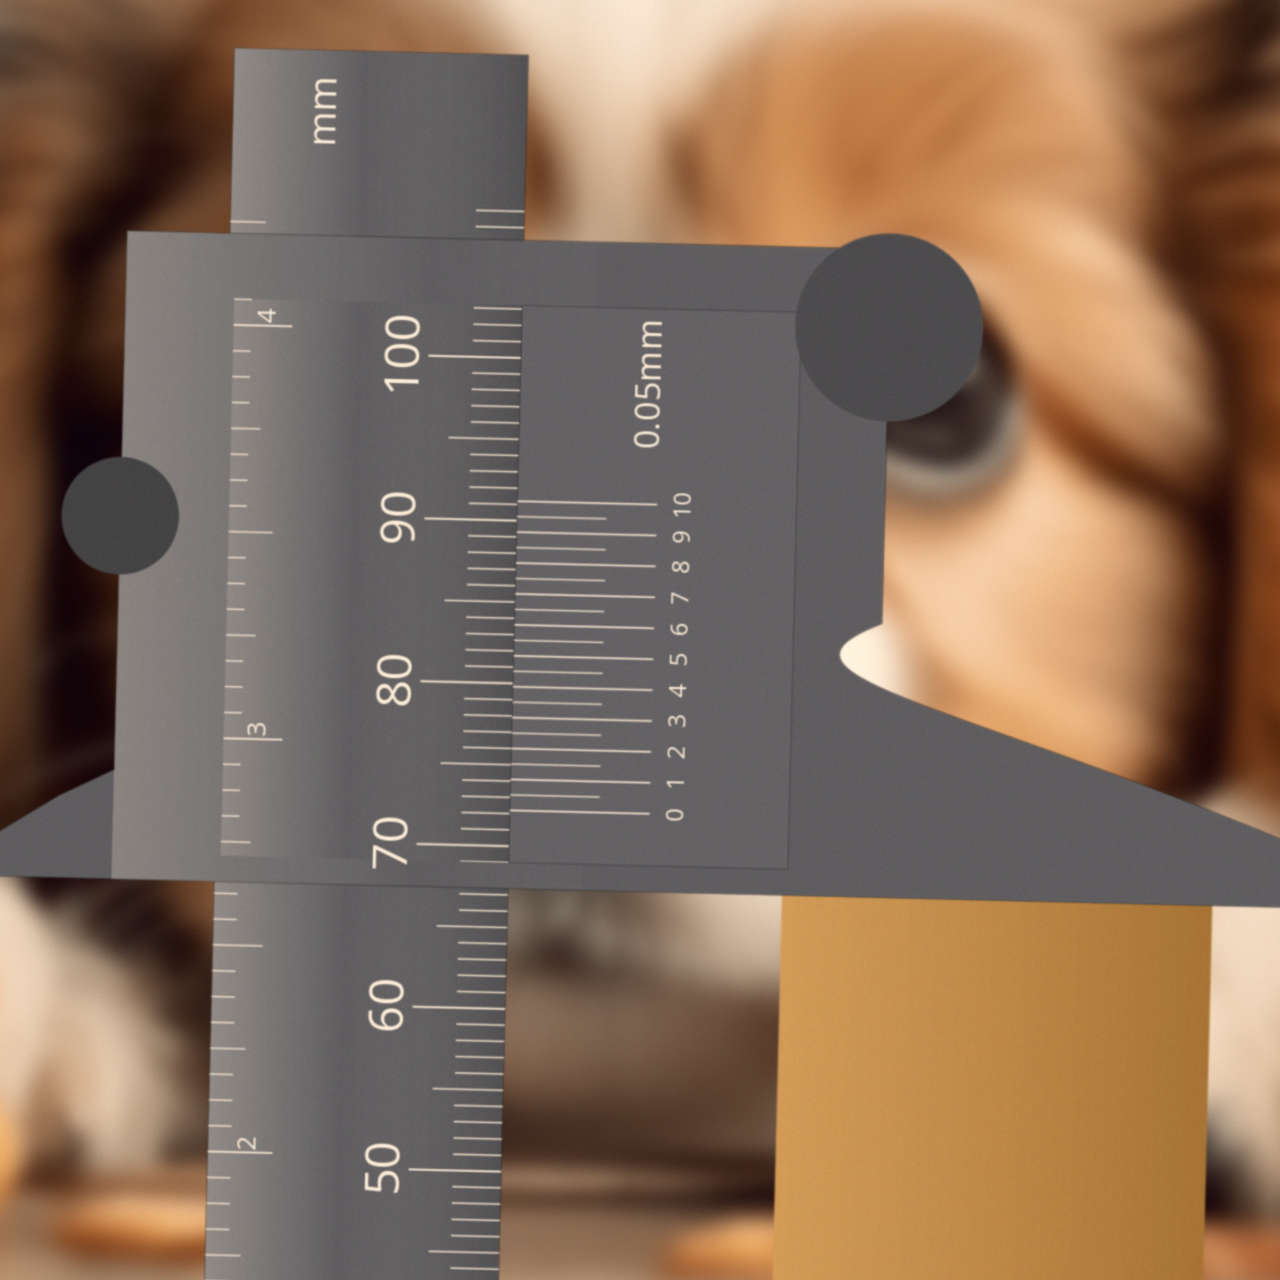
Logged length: 72.2 mm
